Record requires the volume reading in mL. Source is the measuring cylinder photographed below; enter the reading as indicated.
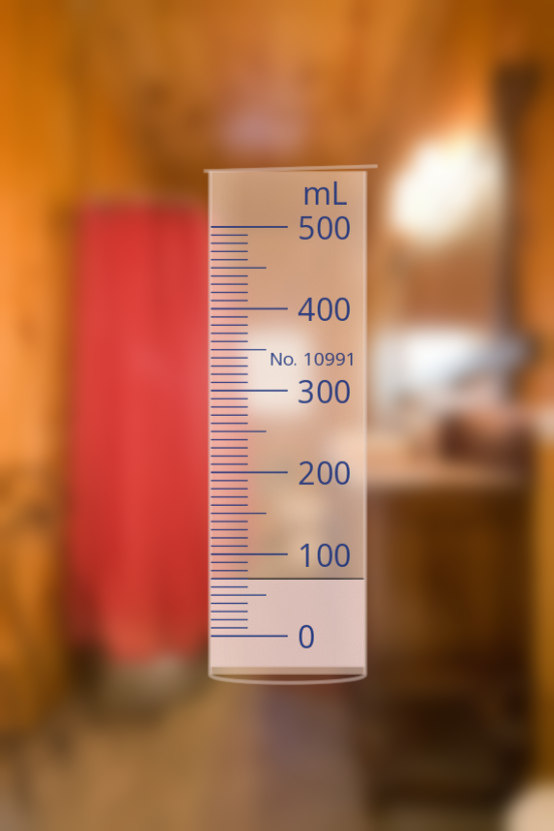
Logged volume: 70 mL
